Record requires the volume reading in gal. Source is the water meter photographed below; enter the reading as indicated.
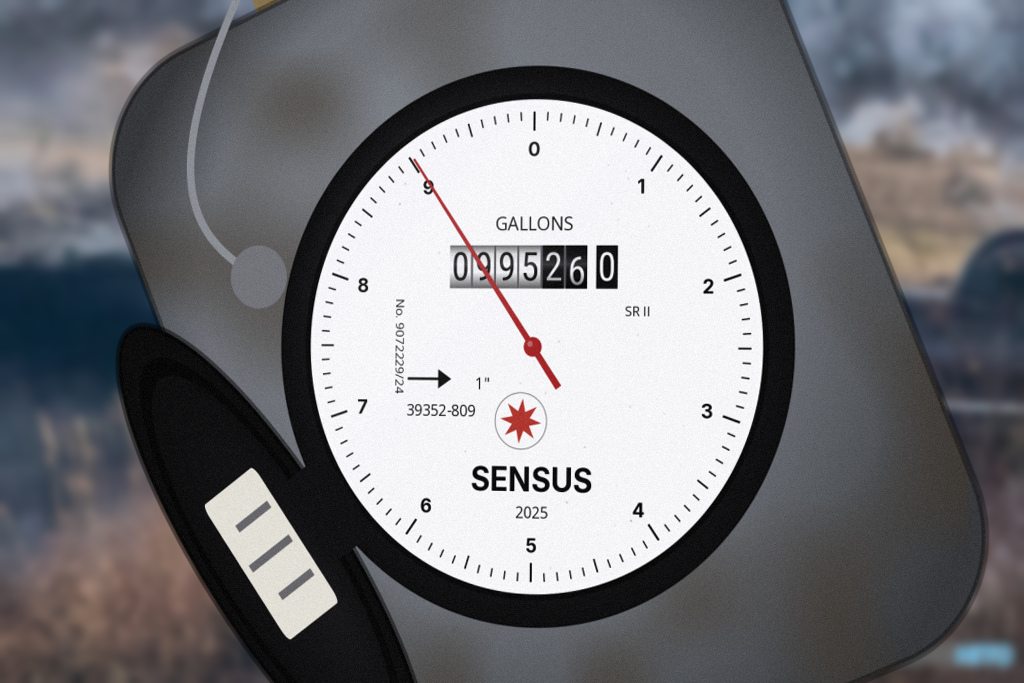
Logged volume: 995259.0 gal
